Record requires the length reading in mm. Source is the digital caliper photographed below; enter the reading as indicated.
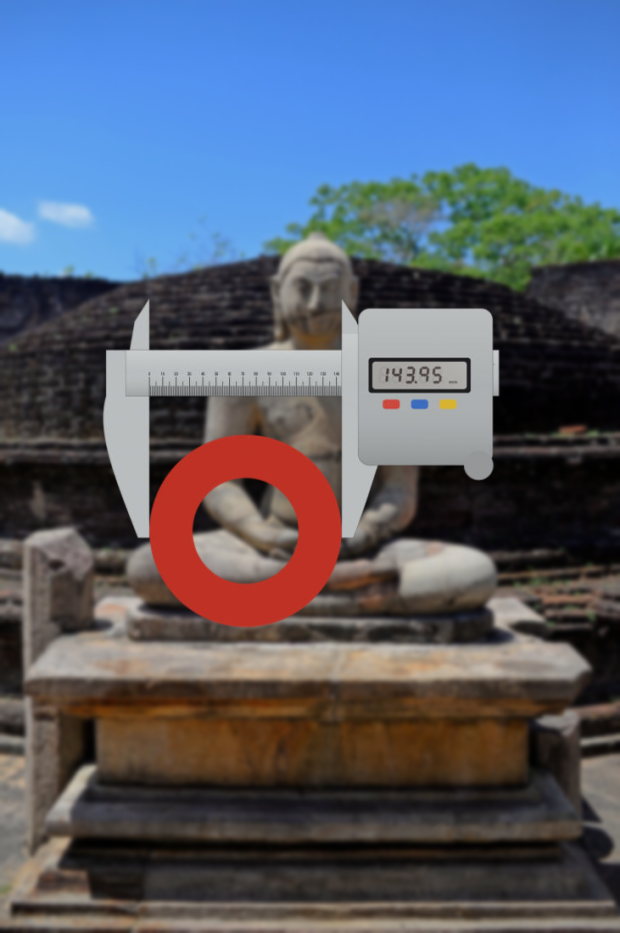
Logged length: 143.95 mm
